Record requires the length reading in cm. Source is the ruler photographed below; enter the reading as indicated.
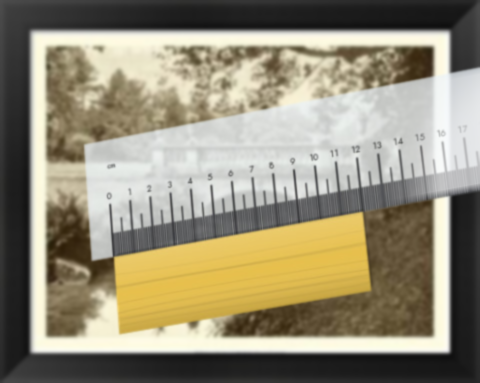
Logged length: 12 cm
